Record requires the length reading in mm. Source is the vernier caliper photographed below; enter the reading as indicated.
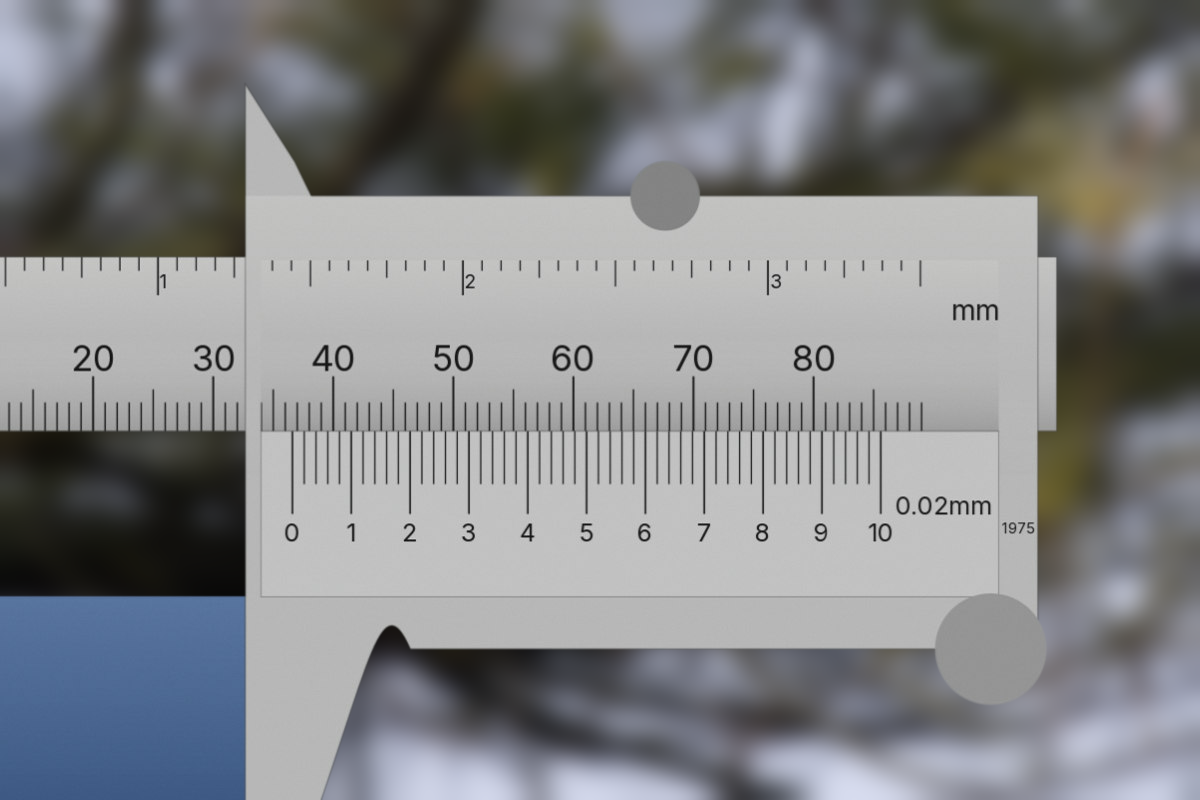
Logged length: 36.6 mm
